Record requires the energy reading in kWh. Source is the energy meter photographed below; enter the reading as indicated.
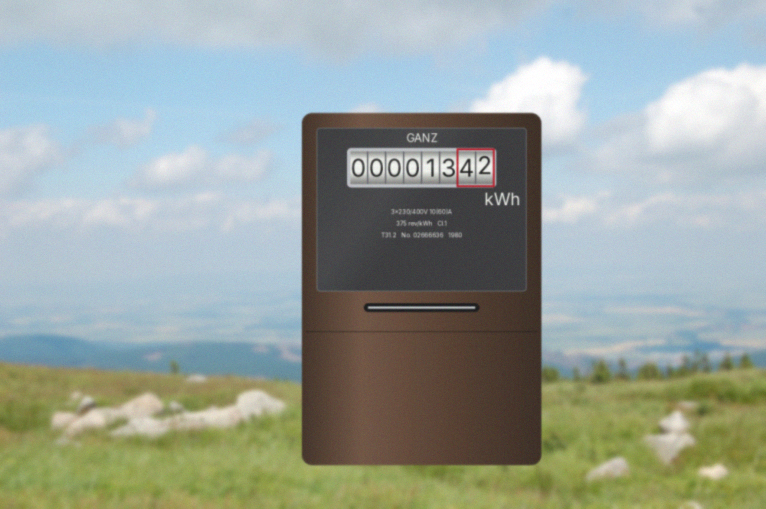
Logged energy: 13.42 kWh
